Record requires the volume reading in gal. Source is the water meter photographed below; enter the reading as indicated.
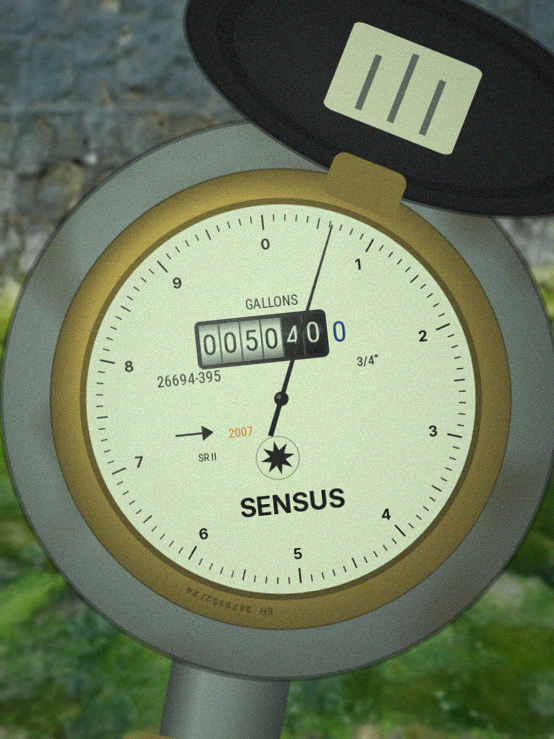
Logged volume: 50400.6 gal
